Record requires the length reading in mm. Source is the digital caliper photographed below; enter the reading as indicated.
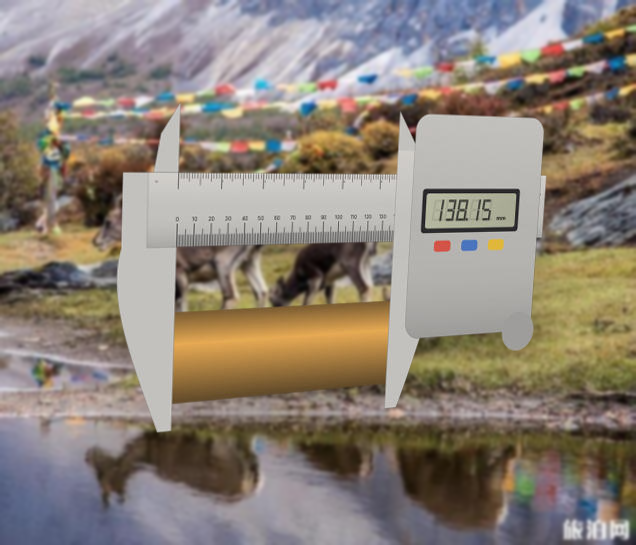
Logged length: 138.15 mm
